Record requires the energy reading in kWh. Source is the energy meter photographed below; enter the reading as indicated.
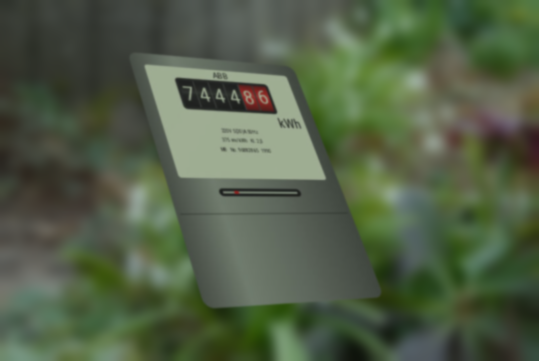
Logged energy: 7444.86 kWh
